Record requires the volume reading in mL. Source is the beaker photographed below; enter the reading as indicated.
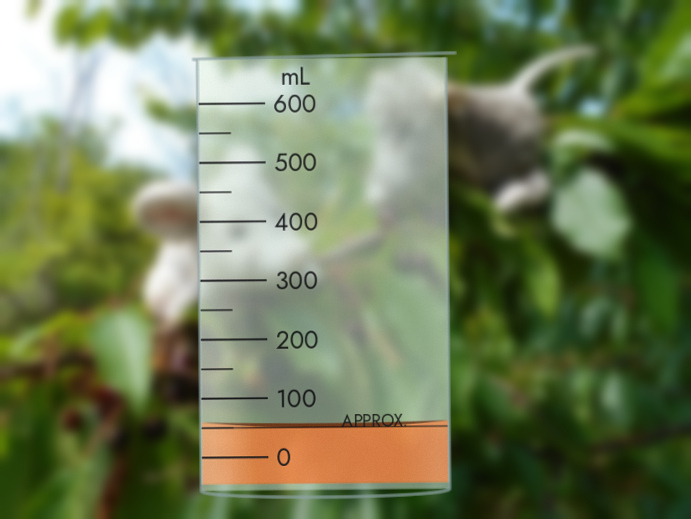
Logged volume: 50 mL
